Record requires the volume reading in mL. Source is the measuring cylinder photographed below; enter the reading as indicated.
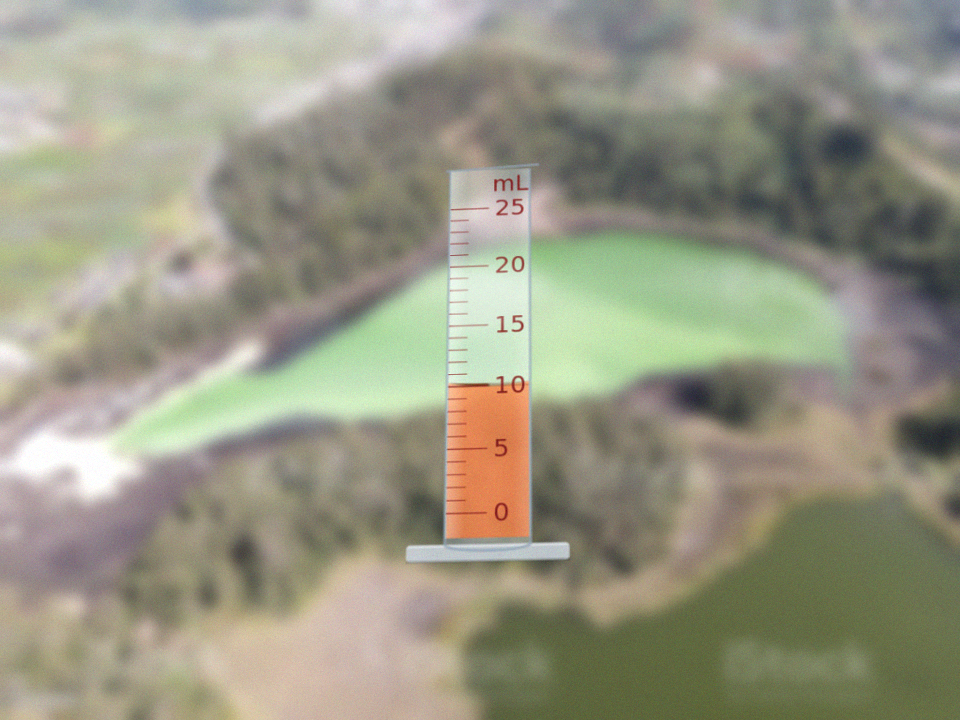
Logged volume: 10 mL
